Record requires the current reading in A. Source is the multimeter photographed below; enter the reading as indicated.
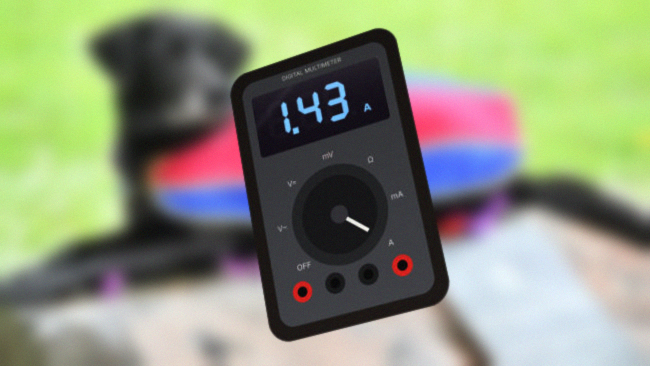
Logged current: 1.43 A
